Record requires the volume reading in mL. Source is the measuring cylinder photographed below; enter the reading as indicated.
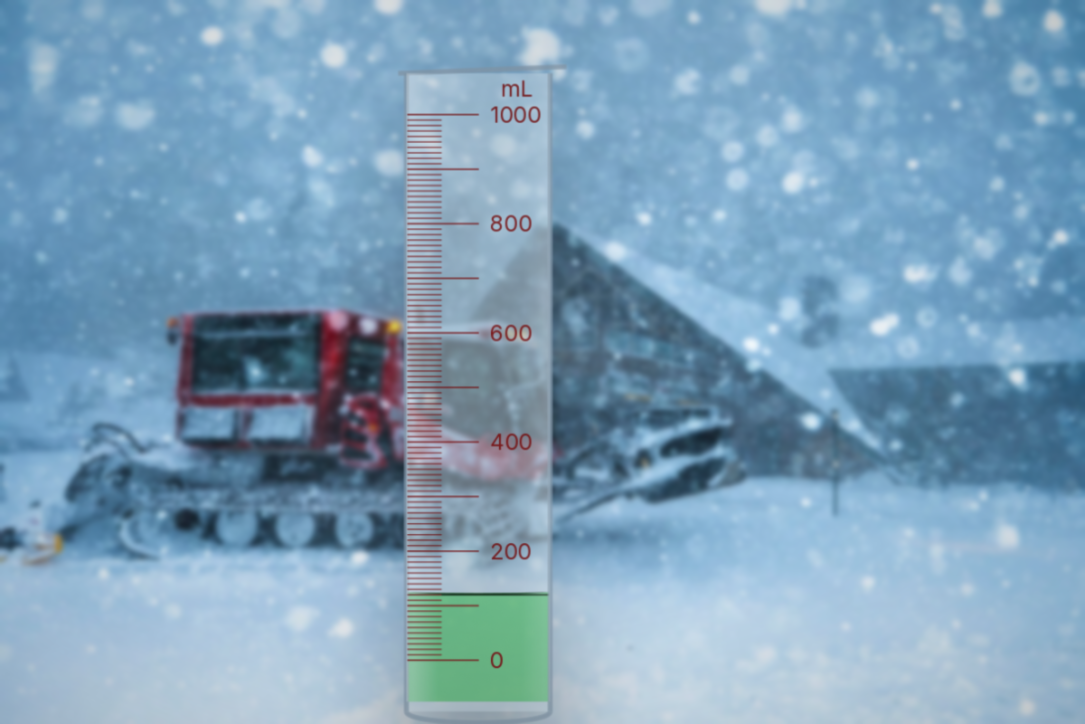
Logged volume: 120 mL
